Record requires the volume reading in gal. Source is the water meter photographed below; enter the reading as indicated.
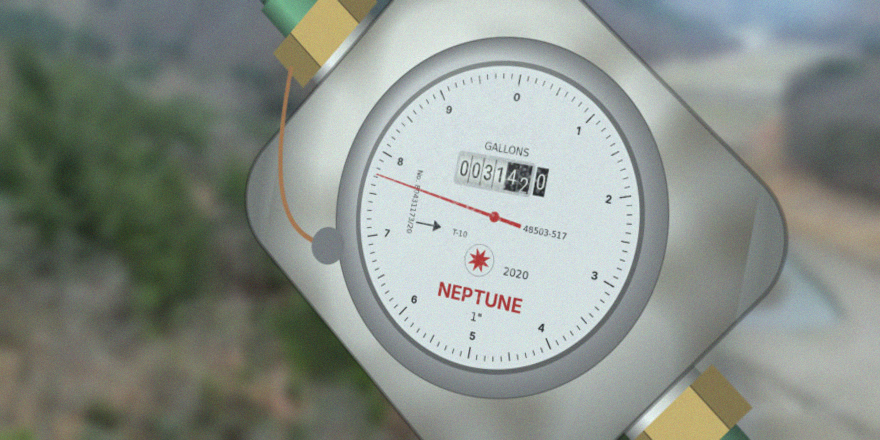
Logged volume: 31417.7 gal
